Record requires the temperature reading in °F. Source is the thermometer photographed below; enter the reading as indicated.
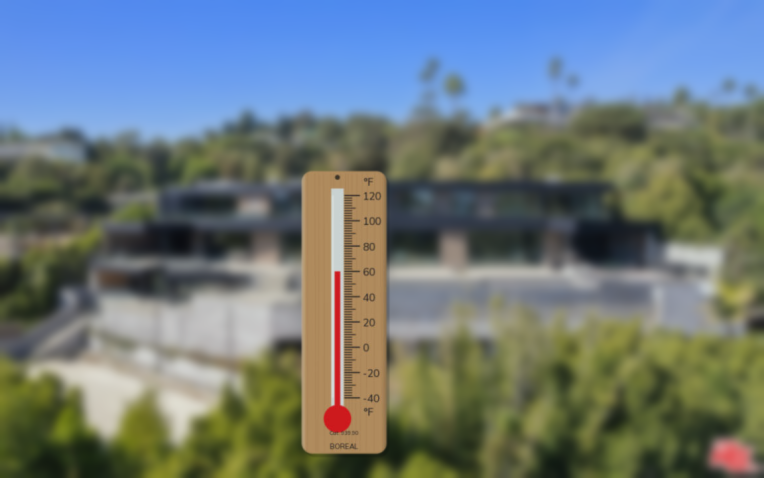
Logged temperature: 60 °F
